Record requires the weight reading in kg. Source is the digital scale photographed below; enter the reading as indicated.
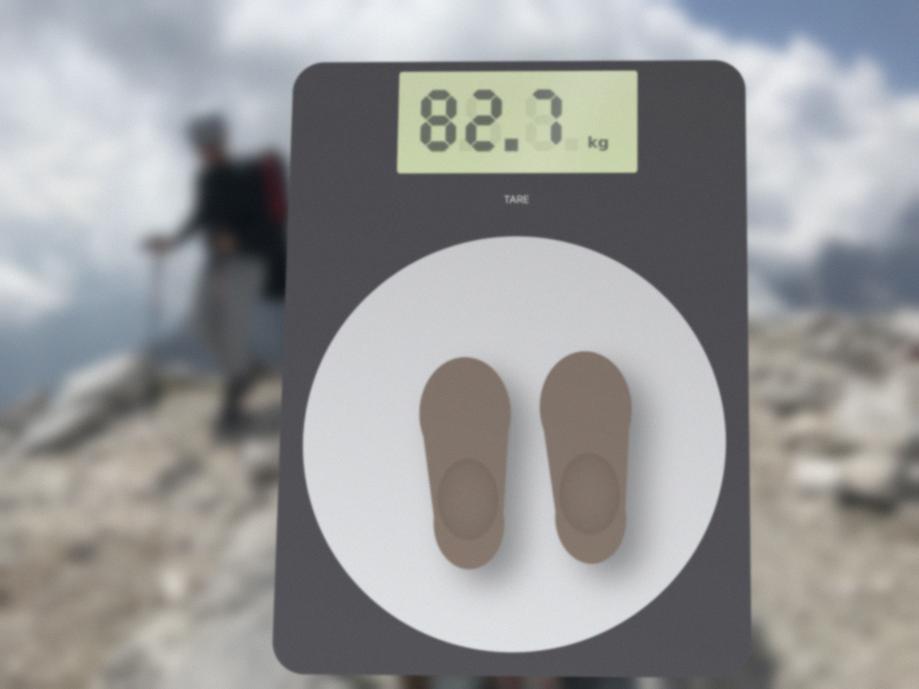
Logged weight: 82.7 kg
